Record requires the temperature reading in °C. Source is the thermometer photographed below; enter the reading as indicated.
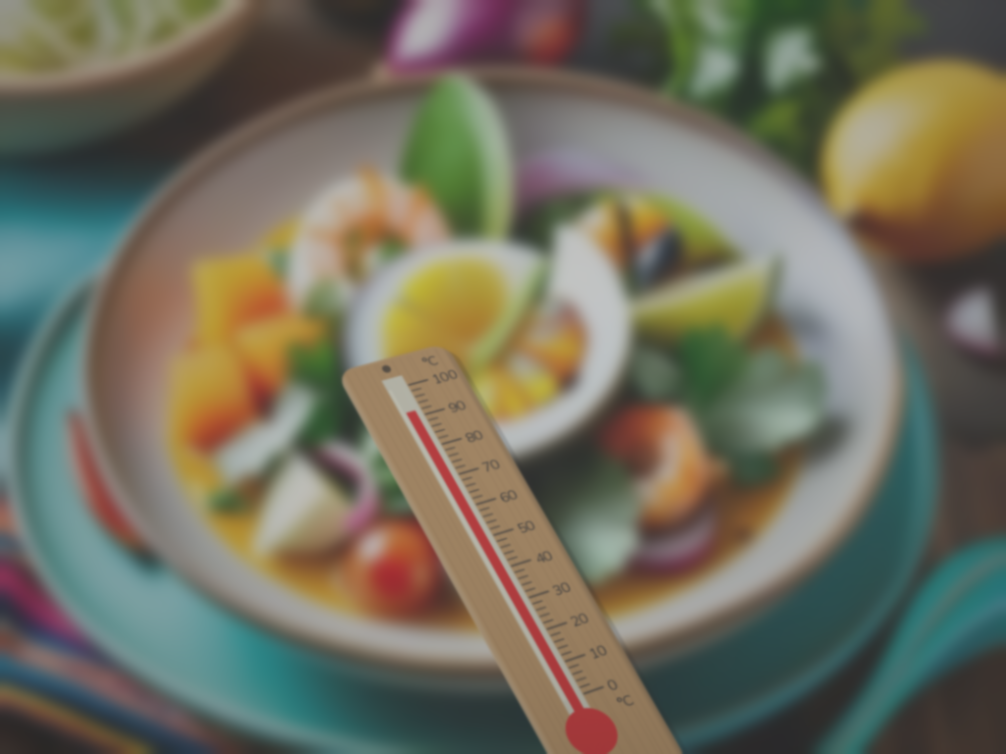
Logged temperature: 92 °C
